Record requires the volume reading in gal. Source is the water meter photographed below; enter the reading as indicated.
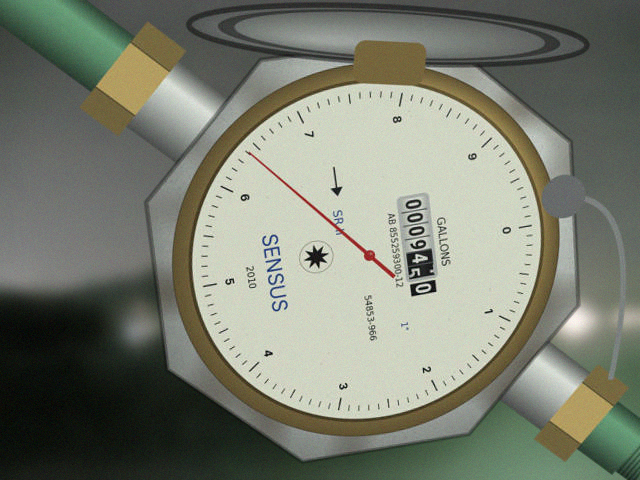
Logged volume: 9446.4 gal
